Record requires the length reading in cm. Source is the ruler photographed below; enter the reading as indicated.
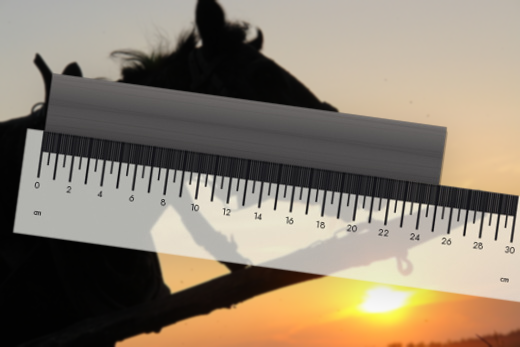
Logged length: 25 cm
